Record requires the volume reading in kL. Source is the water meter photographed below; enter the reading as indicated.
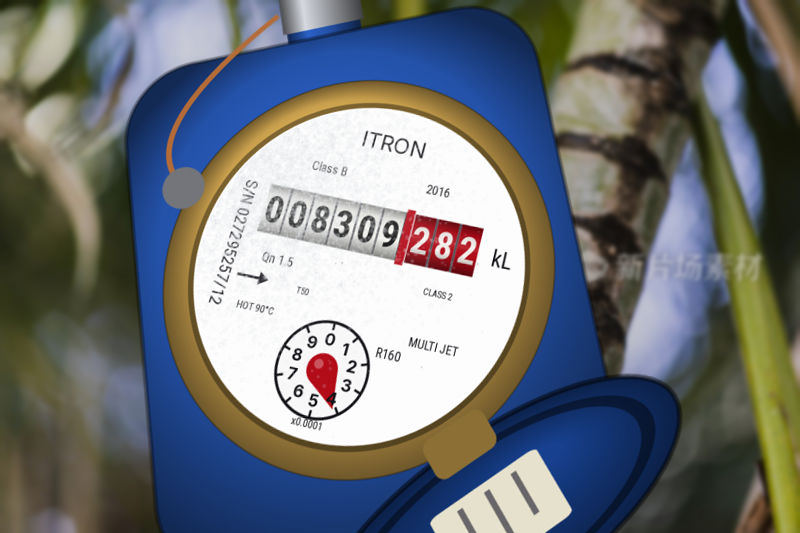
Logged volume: 8309.2824 kL
